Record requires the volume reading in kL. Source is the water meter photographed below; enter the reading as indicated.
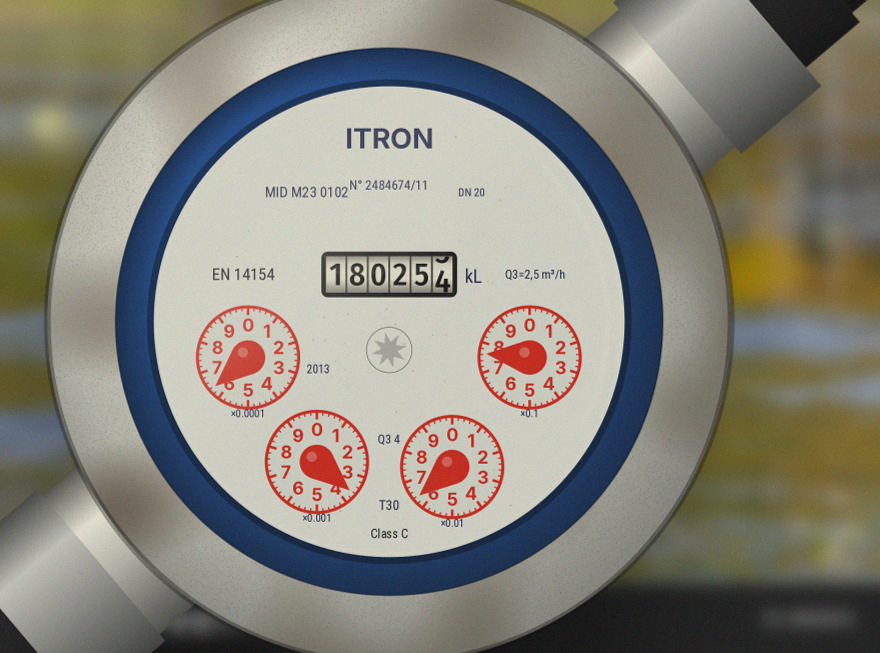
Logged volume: 180253.7636 kL
